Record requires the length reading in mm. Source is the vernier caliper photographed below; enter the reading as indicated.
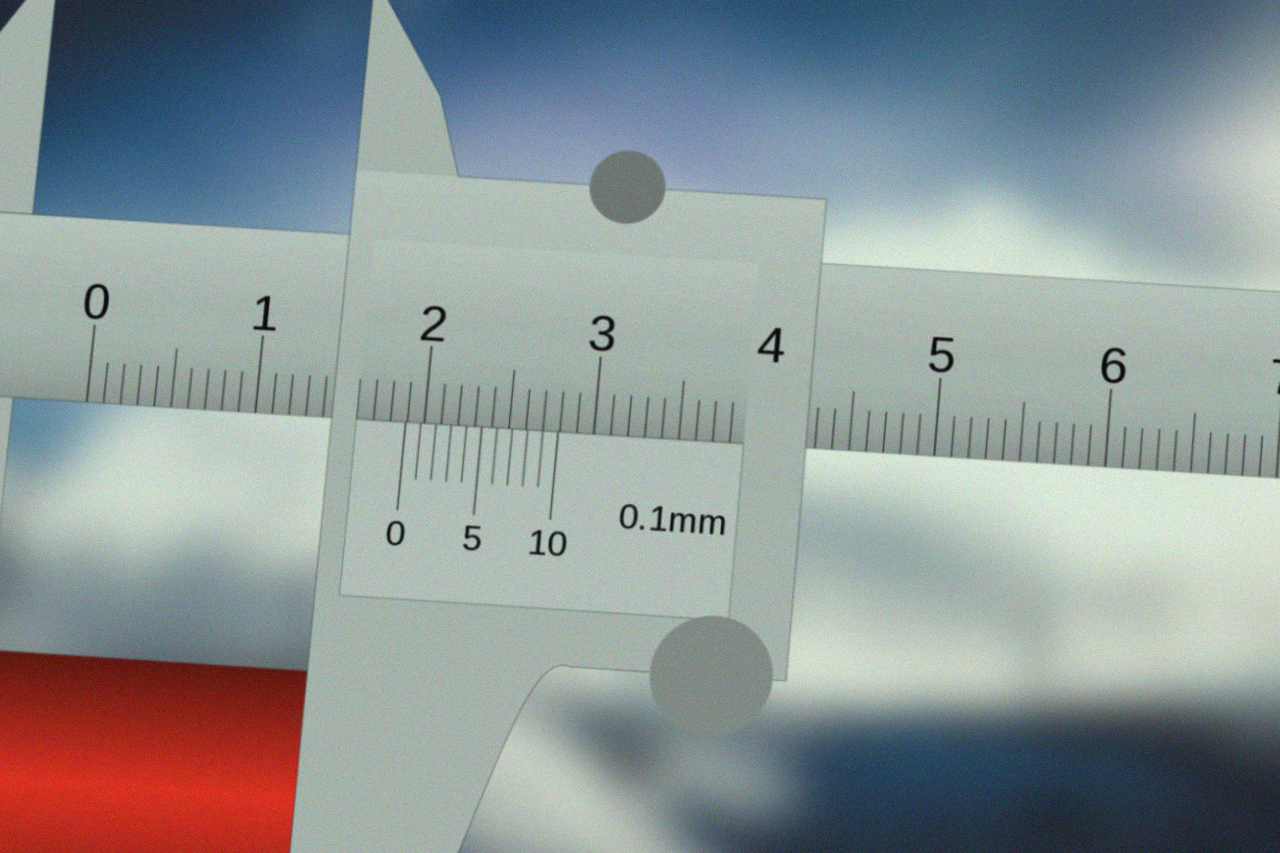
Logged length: 18.9 mm
